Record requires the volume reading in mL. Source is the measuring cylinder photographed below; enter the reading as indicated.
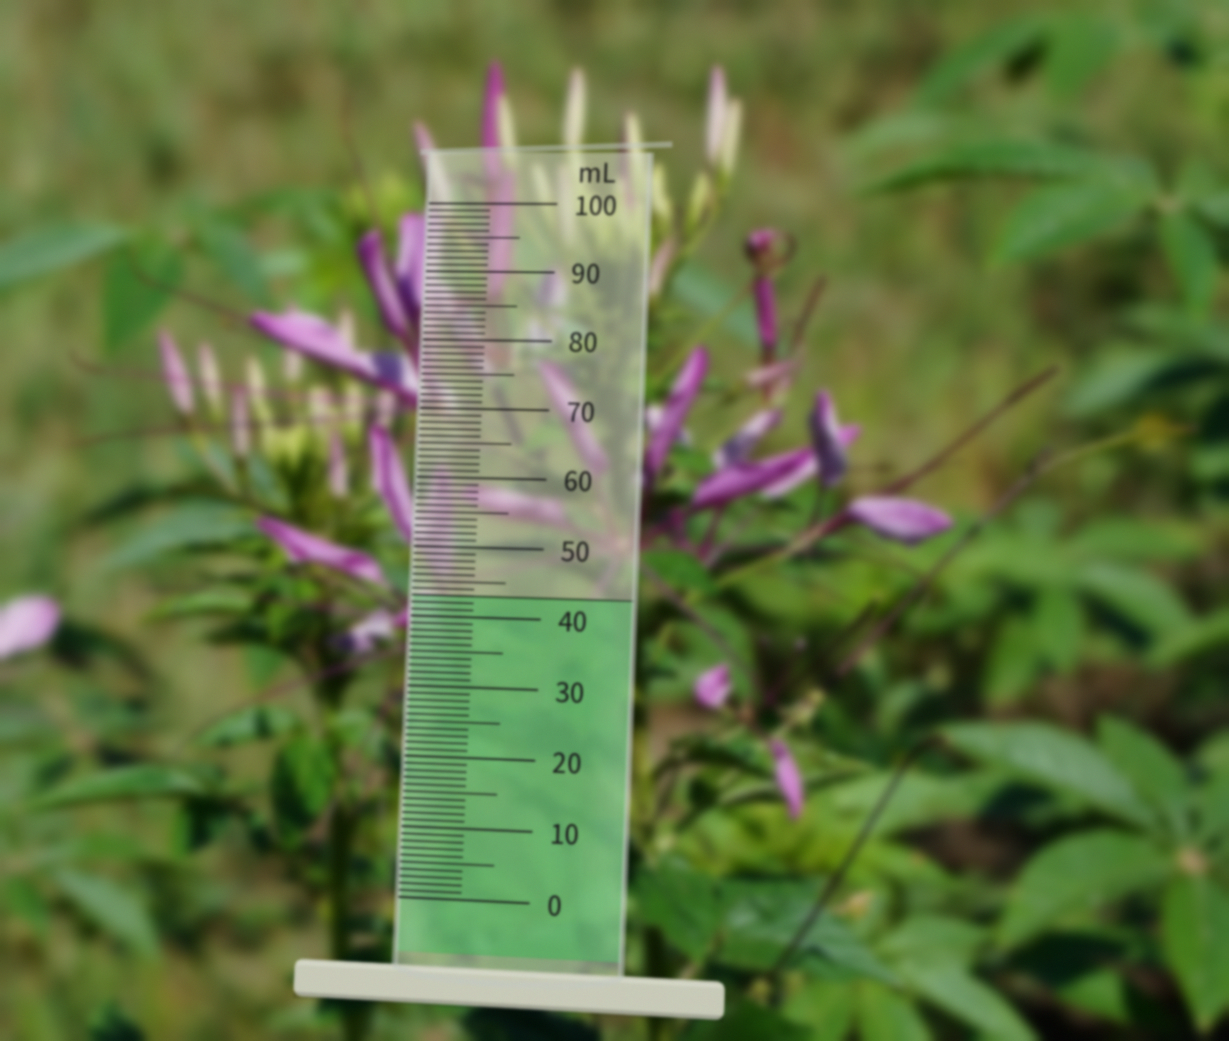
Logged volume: 43 mL
